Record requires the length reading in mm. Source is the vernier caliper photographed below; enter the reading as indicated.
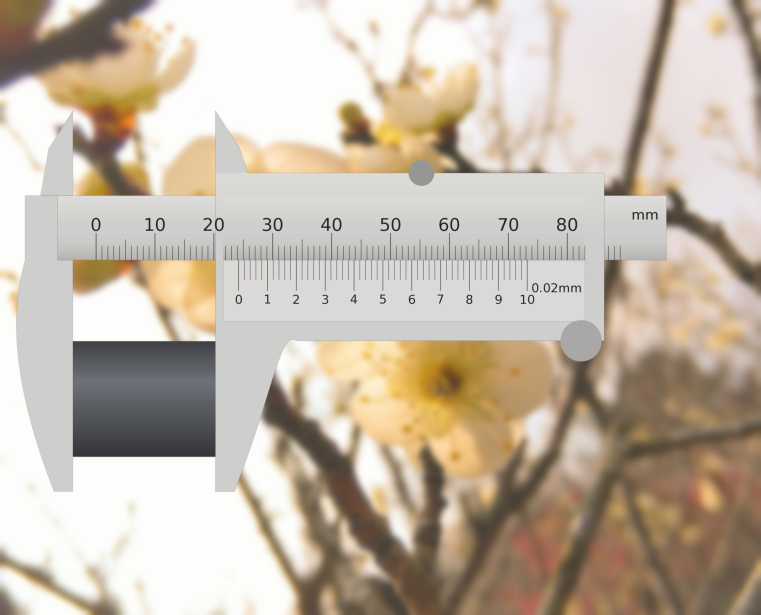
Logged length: 24.2 mm
